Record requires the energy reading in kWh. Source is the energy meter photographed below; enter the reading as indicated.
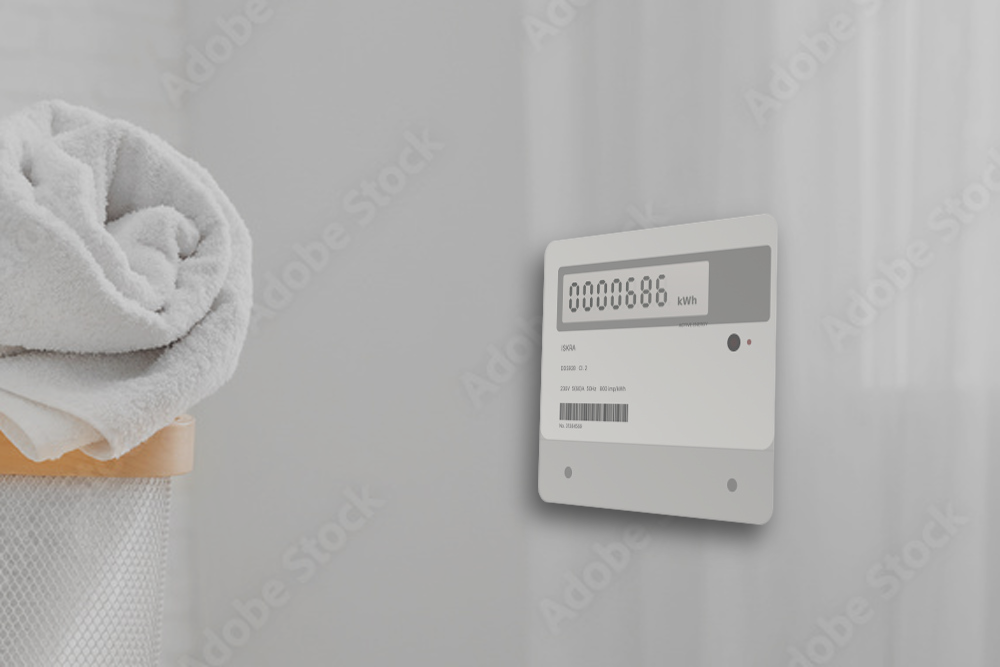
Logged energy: 686 kWh
